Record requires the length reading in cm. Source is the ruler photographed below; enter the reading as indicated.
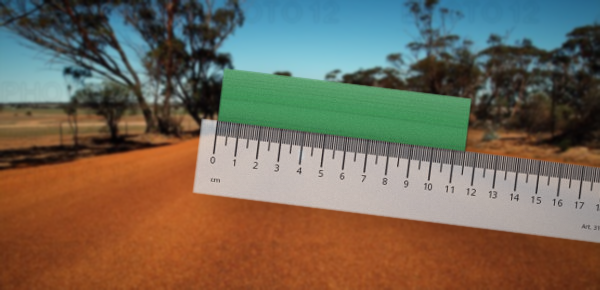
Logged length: 11.5 cm
